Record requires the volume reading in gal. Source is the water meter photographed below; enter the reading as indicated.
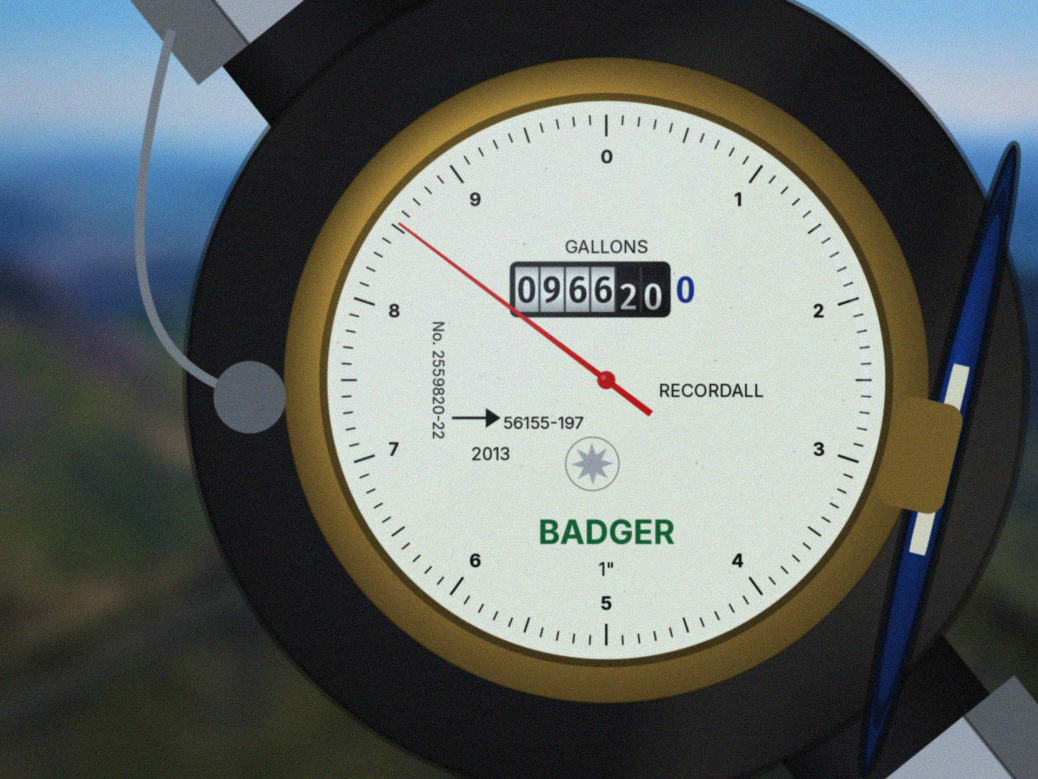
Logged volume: 966198.5 gal
